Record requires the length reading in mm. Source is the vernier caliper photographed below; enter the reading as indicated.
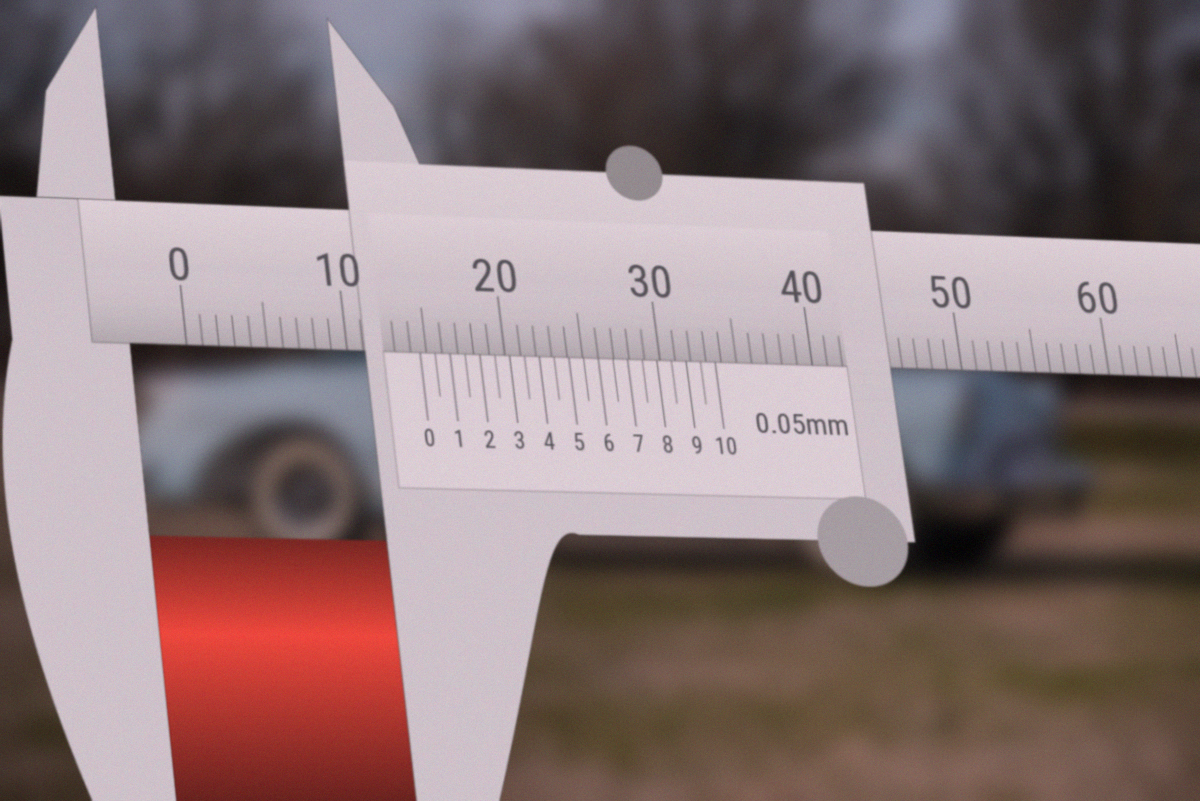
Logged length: 14.6 mm
